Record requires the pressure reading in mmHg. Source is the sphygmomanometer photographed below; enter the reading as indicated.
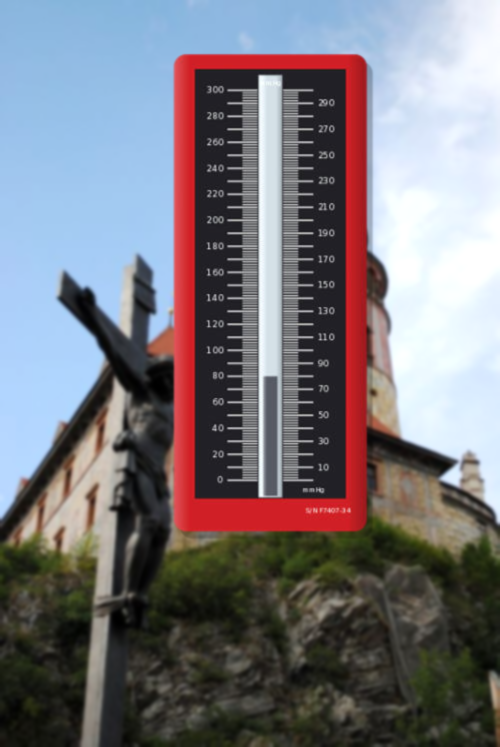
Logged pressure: 80 mmHg
